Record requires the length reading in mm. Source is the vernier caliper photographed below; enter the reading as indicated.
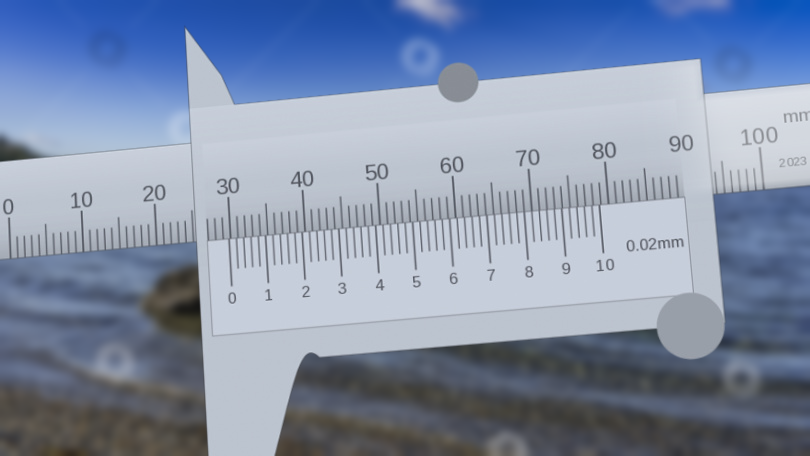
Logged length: 29.8 mm
